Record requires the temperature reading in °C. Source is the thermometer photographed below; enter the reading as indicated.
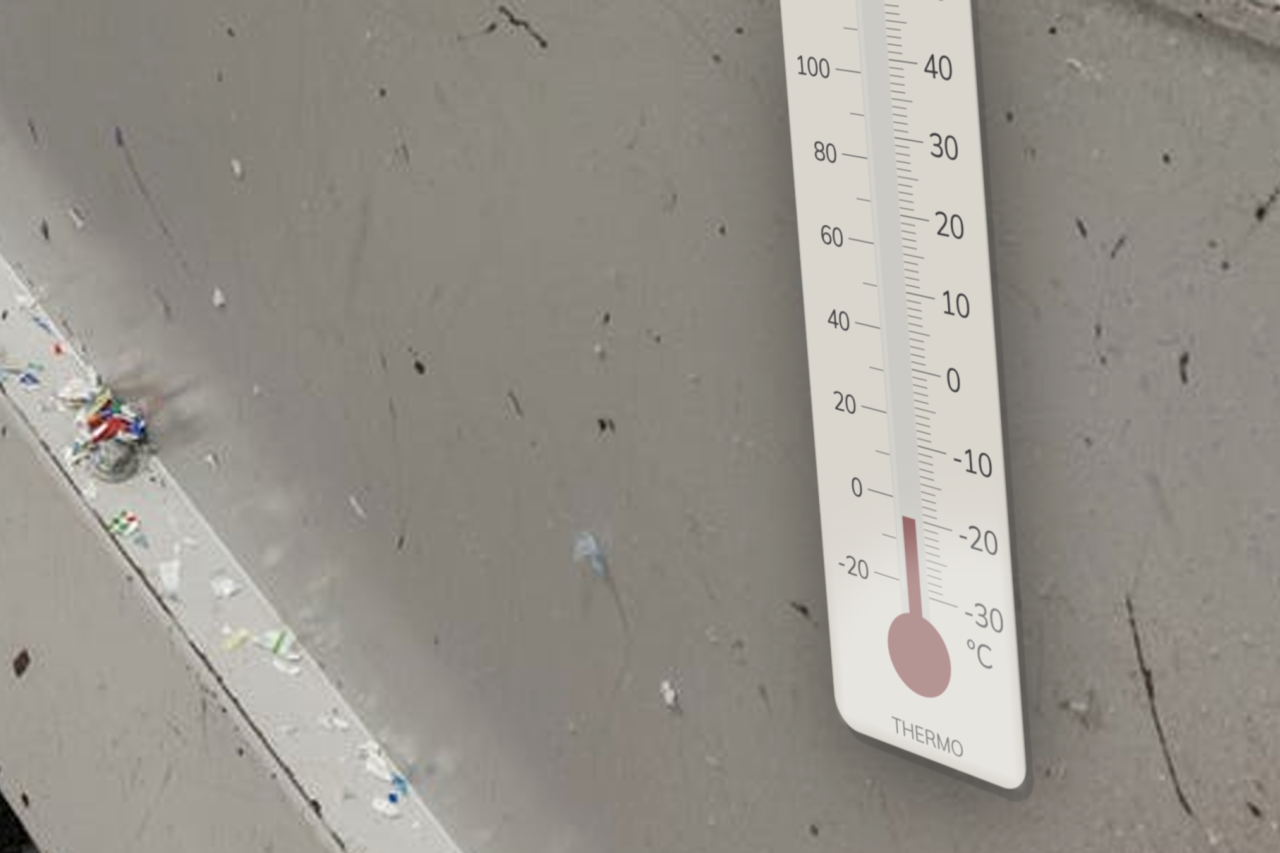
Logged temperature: -20 °C
